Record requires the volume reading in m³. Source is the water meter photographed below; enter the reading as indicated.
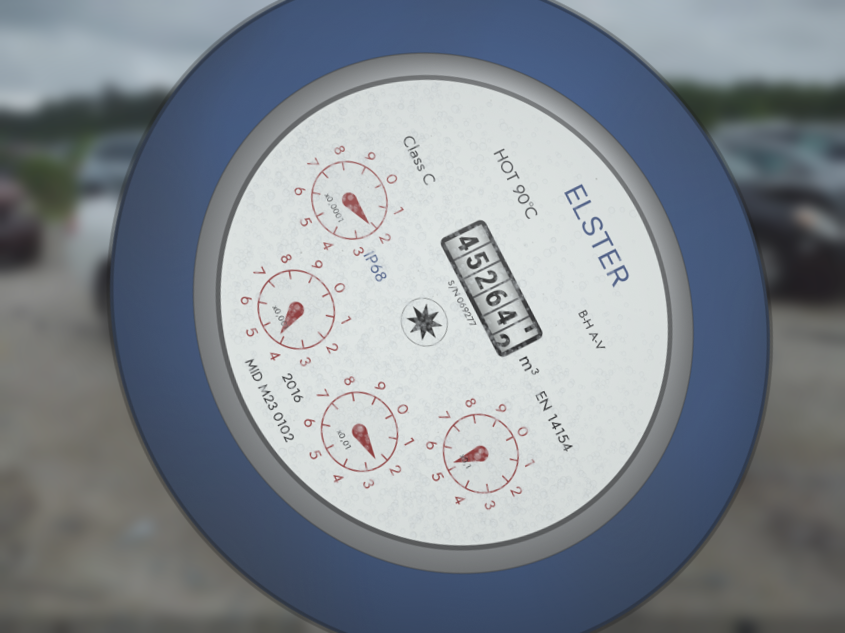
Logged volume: 452641.5242 m³
